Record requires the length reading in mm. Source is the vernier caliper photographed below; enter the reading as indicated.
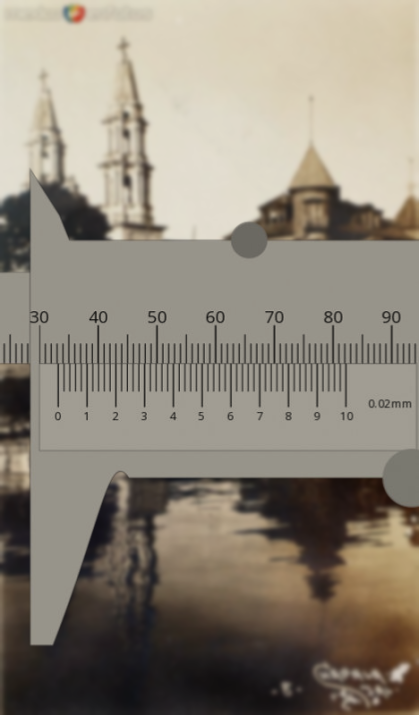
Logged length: 33.2 mm
